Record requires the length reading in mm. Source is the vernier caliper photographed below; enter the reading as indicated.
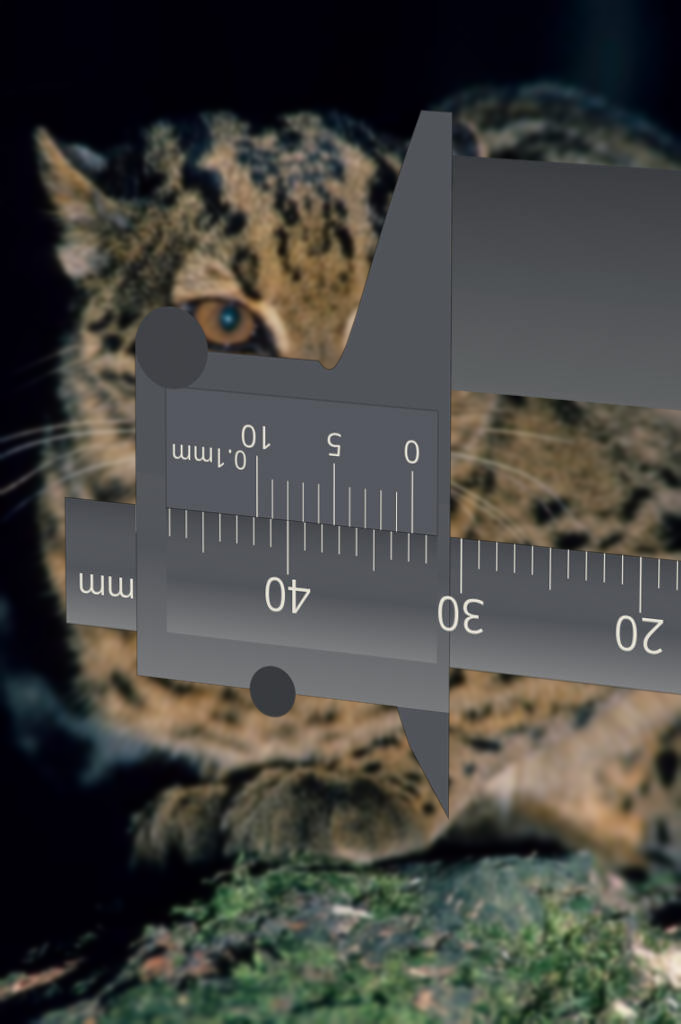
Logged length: 32.8 mm
